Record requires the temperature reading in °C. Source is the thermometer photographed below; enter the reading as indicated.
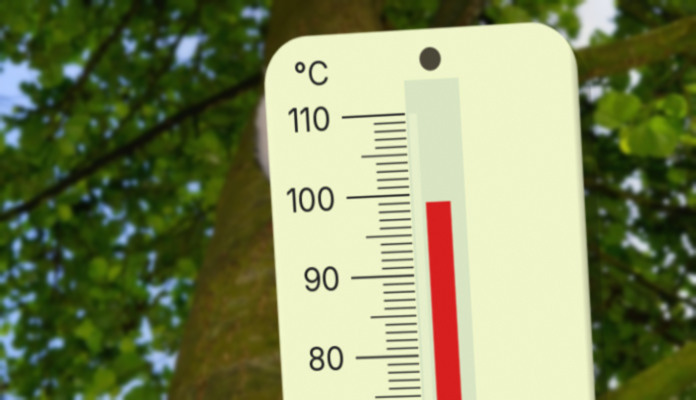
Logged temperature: 99 °C
